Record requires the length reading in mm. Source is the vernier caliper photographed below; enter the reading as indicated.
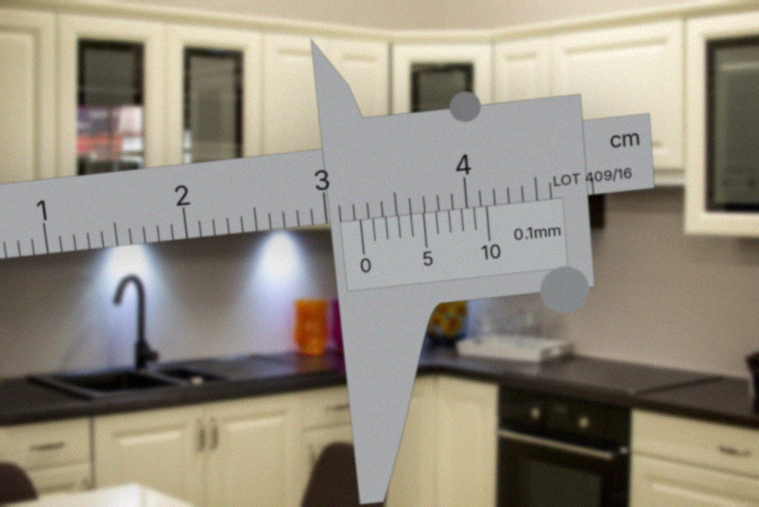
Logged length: 32.4 mm
